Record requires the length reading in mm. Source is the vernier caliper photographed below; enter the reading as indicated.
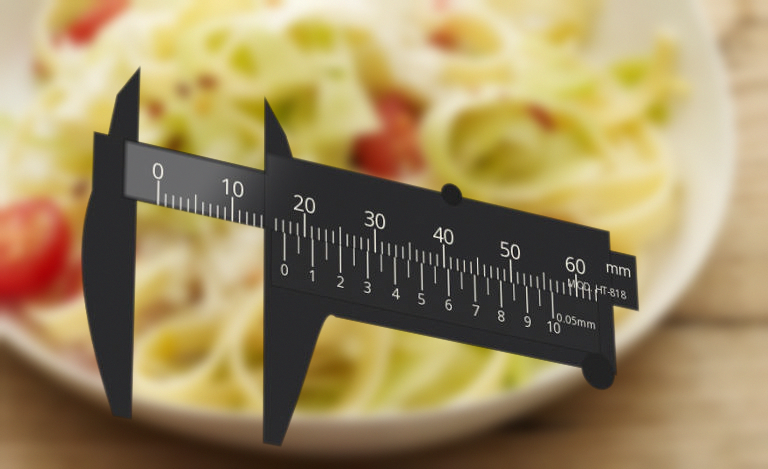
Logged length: 17.2 mm
